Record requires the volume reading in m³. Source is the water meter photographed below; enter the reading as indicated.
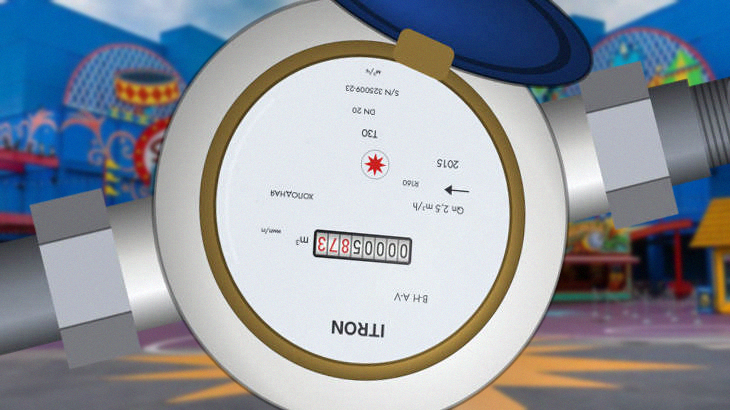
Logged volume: 5.873 m³
